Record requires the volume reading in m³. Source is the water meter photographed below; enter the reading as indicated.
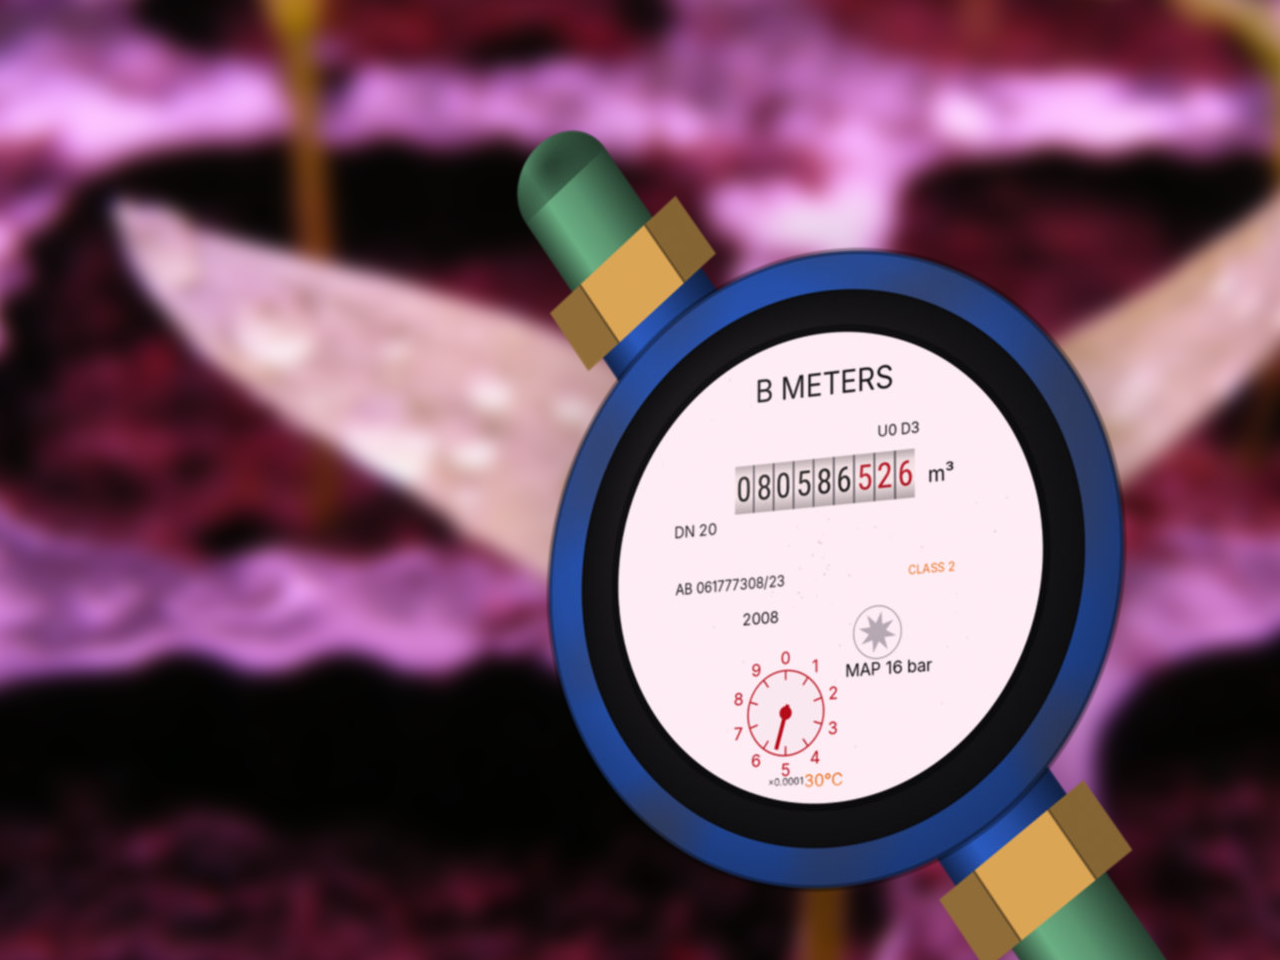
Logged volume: 80586.5265 m³
